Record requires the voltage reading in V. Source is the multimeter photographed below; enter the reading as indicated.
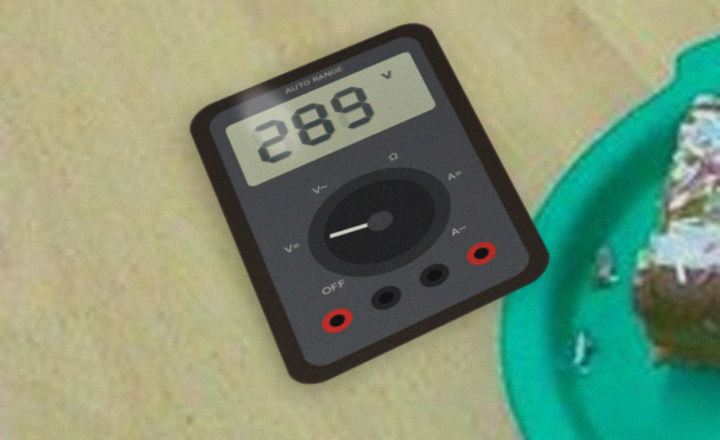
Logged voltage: 289 V
